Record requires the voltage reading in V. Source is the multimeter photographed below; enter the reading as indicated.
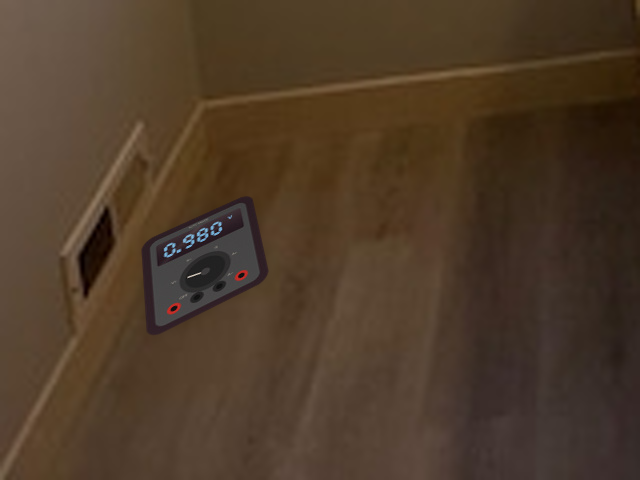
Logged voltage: 0.980 V
